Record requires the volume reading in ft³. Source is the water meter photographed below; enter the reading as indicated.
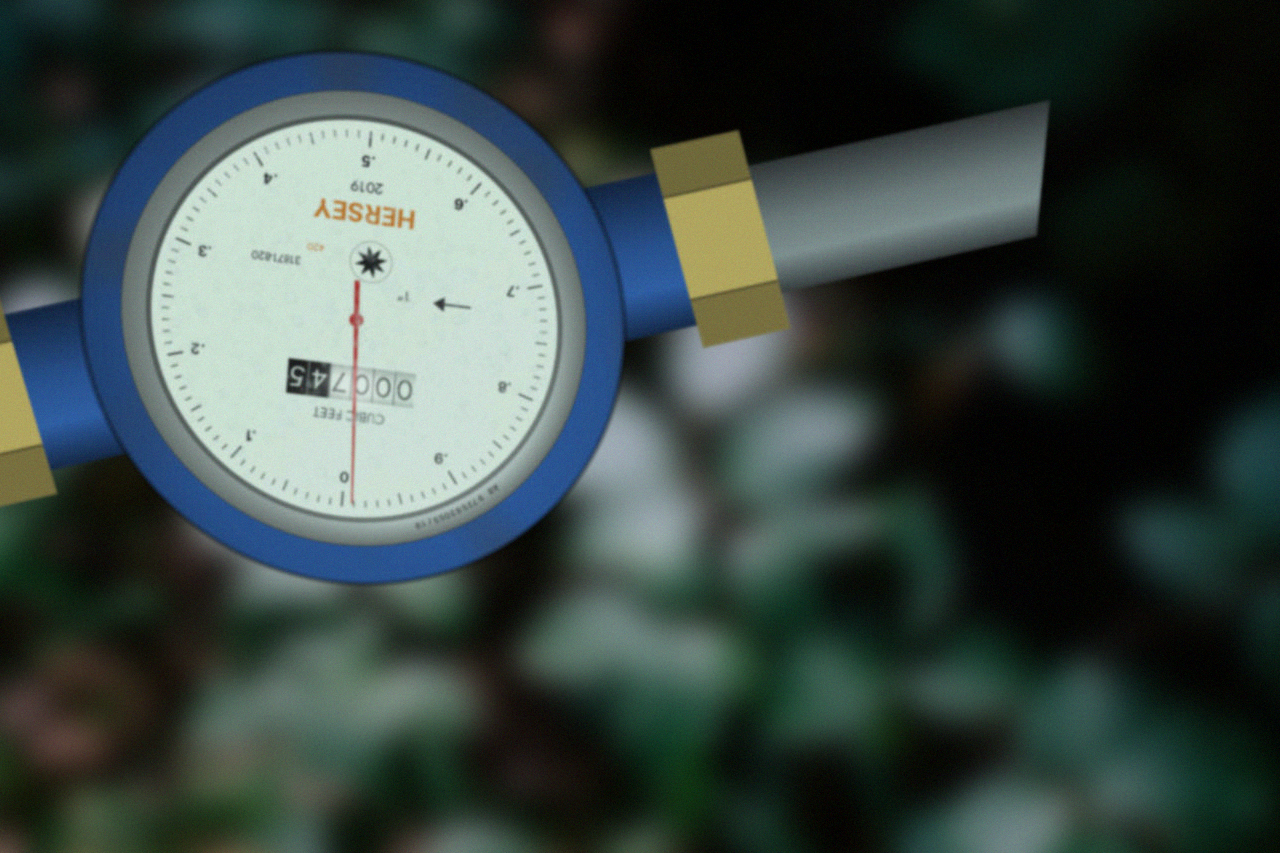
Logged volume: 744.99 ft³
